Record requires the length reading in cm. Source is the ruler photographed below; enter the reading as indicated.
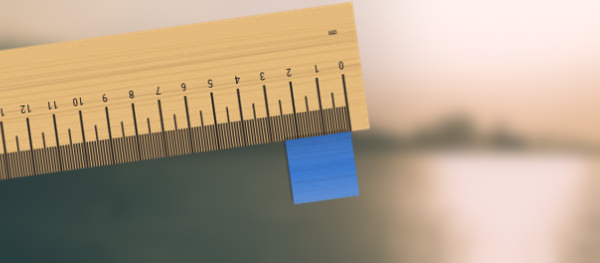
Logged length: 2.5 cm
